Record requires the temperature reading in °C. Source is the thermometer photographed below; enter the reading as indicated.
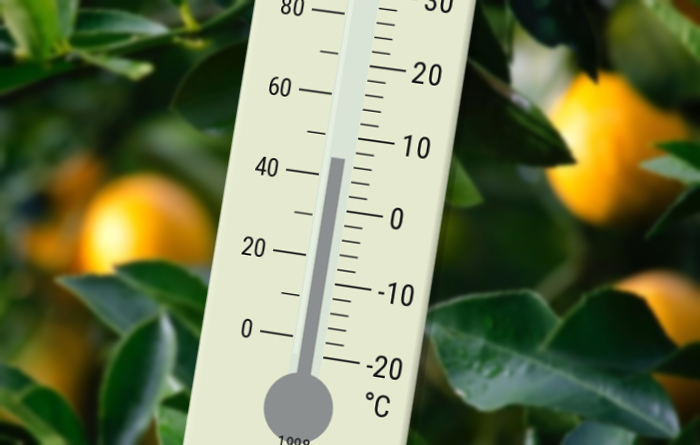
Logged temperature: 7 °C
